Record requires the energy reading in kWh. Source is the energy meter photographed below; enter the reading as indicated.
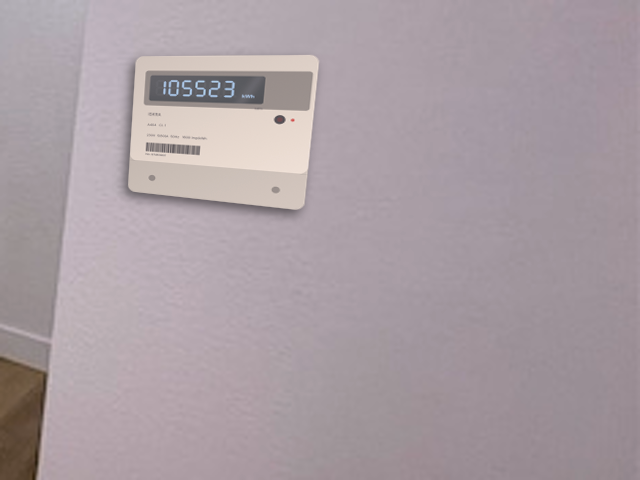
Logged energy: 105523 kWh
